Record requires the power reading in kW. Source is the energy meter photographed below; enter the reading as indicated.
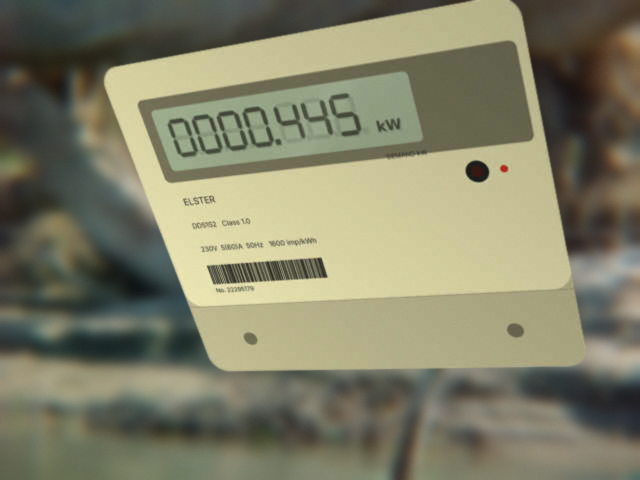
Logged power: 0.445 kW
